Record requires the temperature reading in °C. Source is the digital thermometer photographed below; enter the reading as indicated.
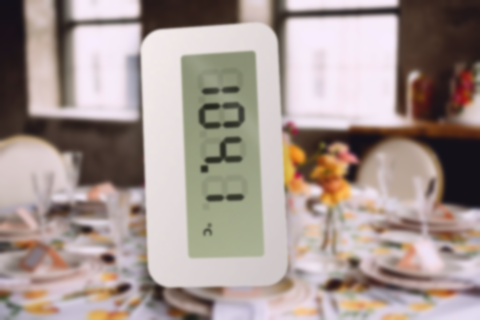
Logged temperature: 104.1 °C
